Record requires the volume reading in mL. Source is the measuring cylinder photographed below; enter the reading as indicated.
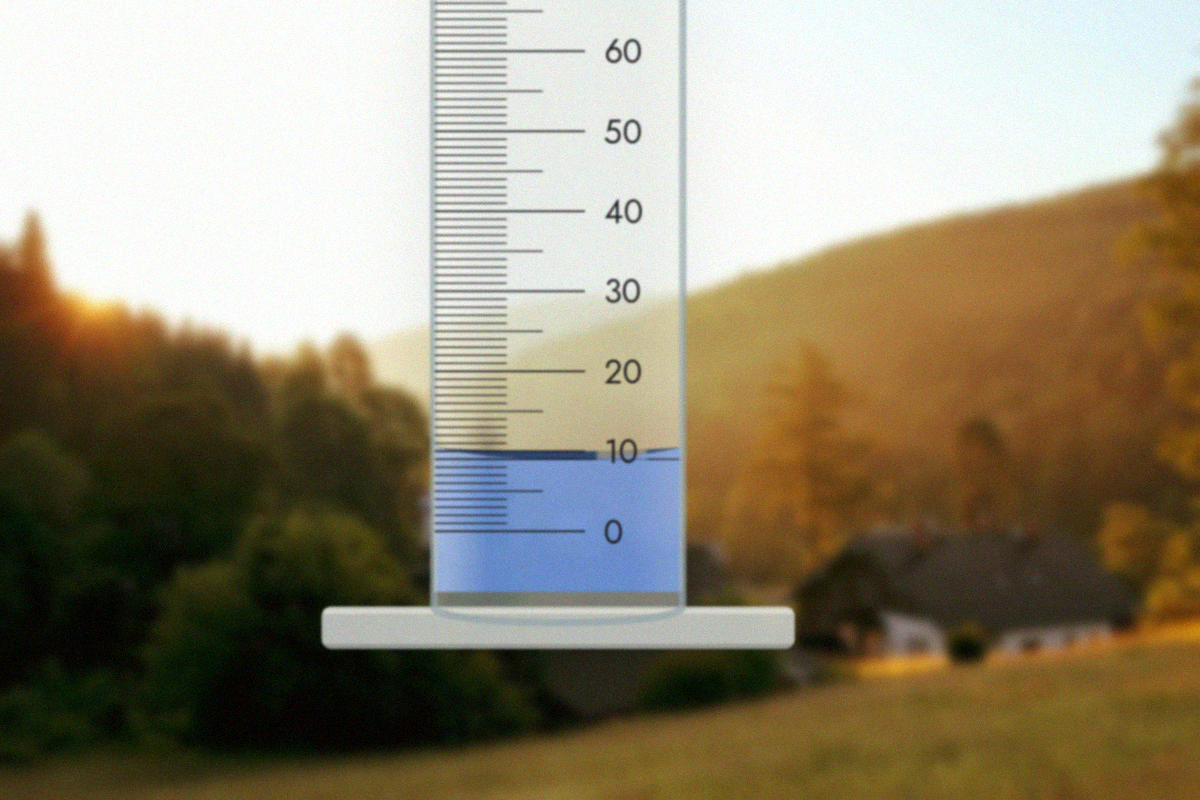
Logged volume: 9 mL
